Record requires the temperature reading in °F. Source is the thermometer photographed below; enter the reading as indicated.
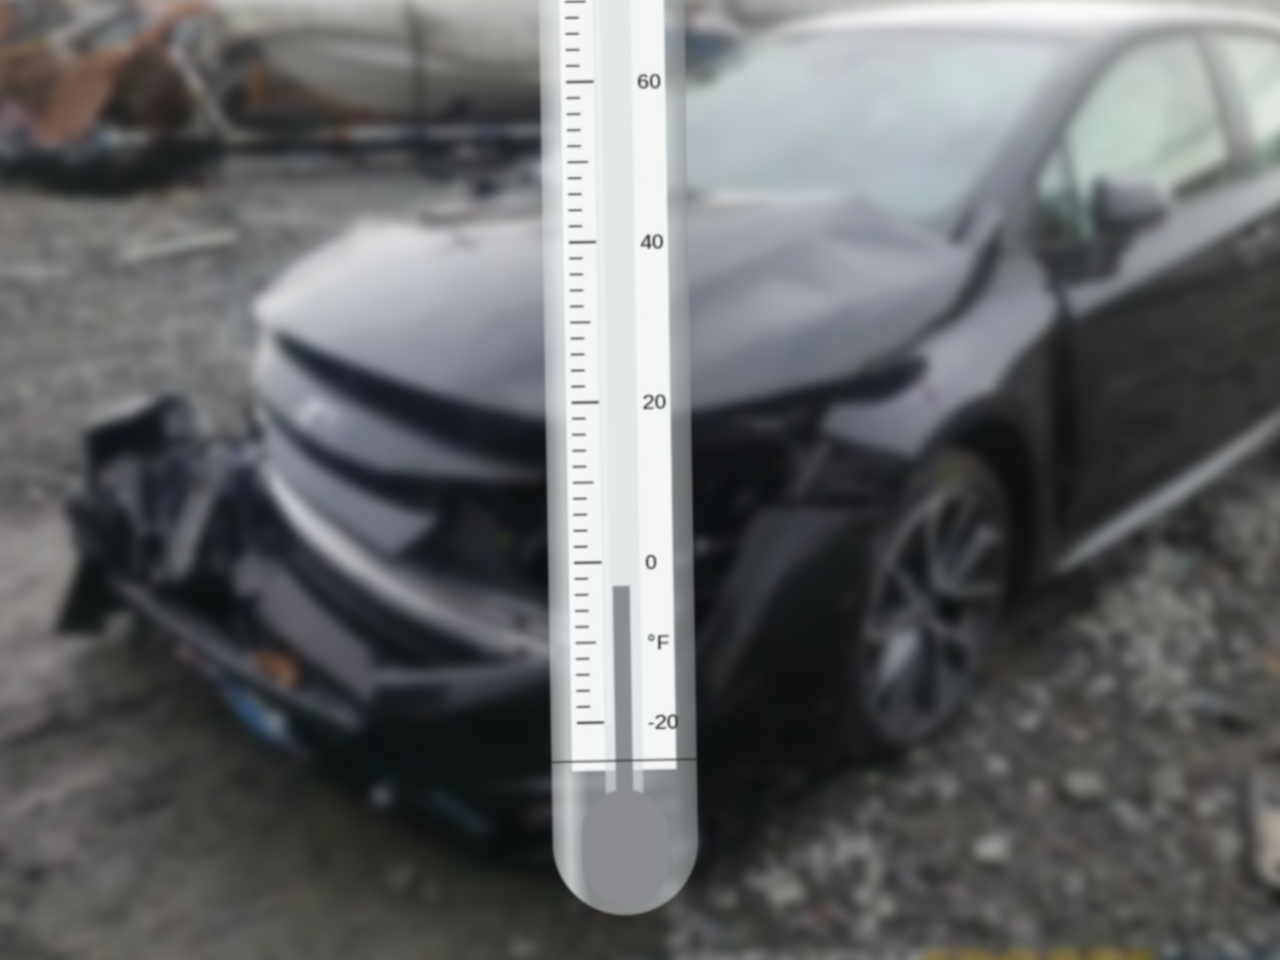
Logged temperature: -3 °F
